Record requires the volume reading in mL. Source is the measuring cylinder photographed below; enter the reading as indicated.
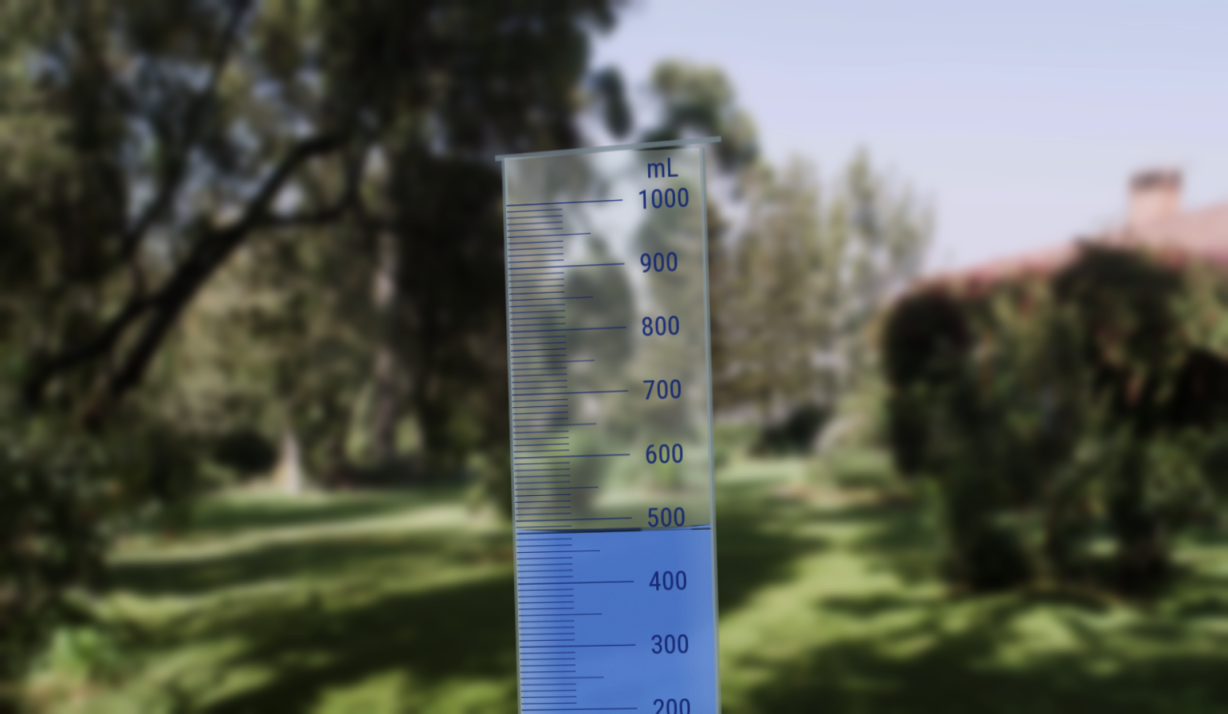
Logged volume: 480 mL
